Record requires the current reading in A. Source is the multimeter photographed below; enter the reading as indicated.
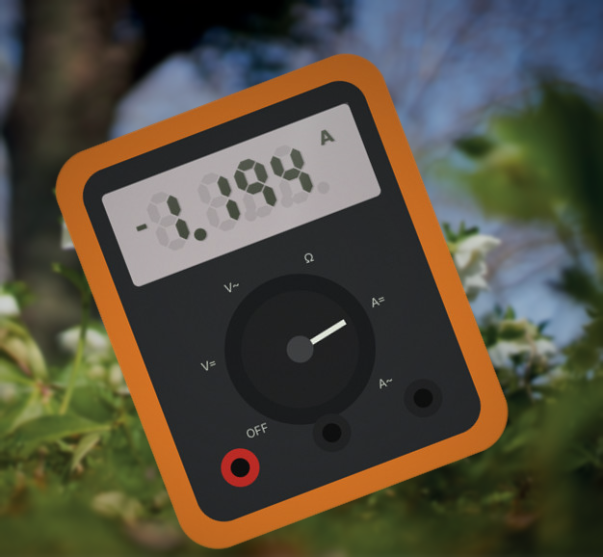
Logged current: -1.194 A
